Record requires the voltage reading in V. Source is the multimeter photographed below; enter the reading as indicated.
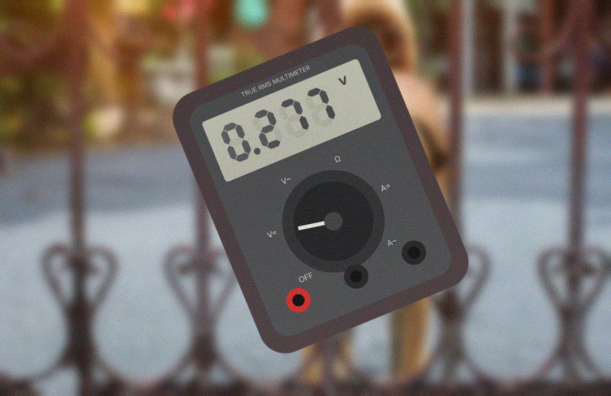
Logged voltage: 0.277 V
